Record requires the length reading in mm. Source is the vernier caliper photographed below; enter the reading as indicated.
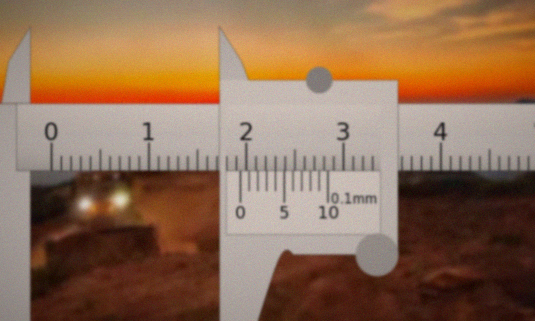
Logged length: 19.4 mm
